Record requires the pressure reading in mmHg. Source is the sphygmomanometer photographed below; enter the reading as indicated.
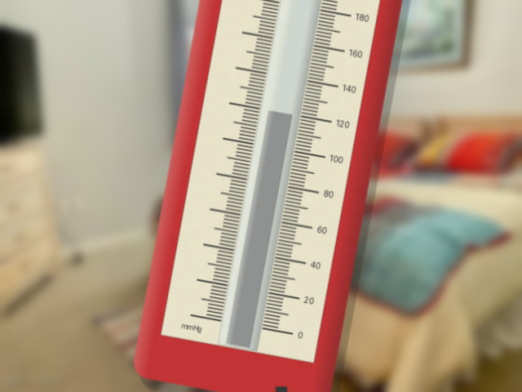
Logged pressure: 120 mmHg
